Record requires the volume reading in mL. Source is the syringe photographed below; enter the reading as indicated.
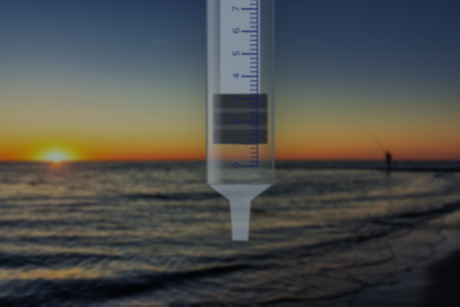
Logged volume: 1 mL
